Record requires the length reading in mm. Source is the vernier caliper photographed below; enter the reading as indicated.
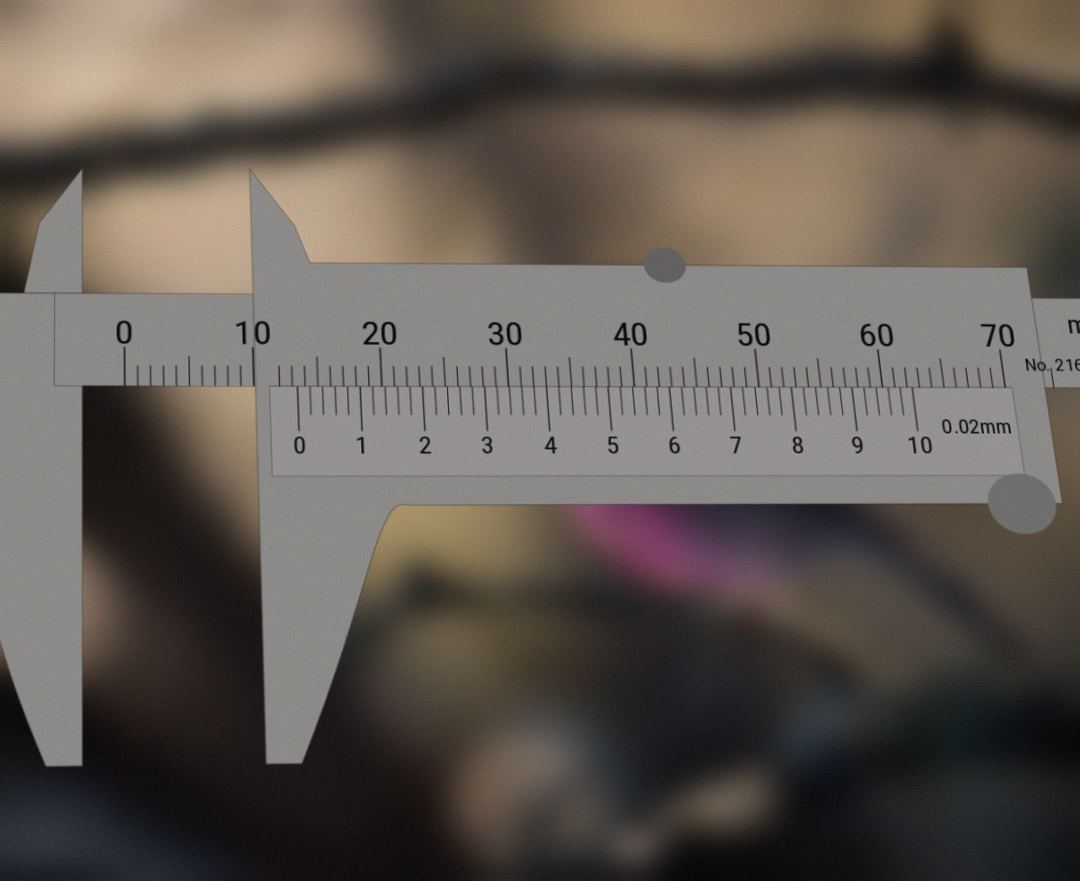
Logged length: 13.4 mm
